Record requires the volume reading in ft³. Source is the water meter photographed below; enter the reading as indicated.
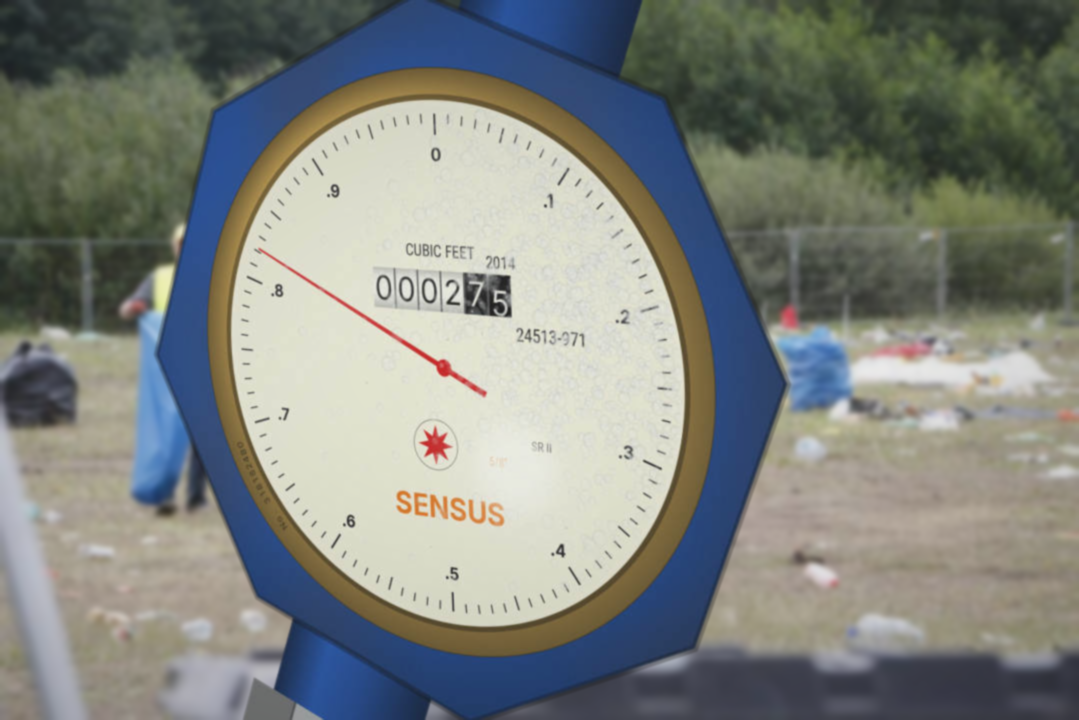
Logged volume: 274.82 ft³
